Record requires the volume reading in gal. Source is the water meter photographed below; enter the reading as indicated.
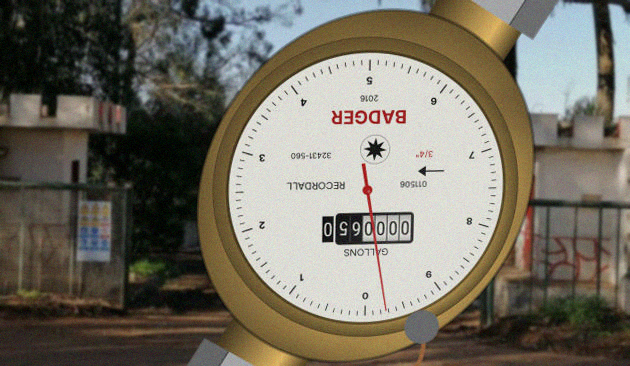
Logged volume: 649.7 gal
